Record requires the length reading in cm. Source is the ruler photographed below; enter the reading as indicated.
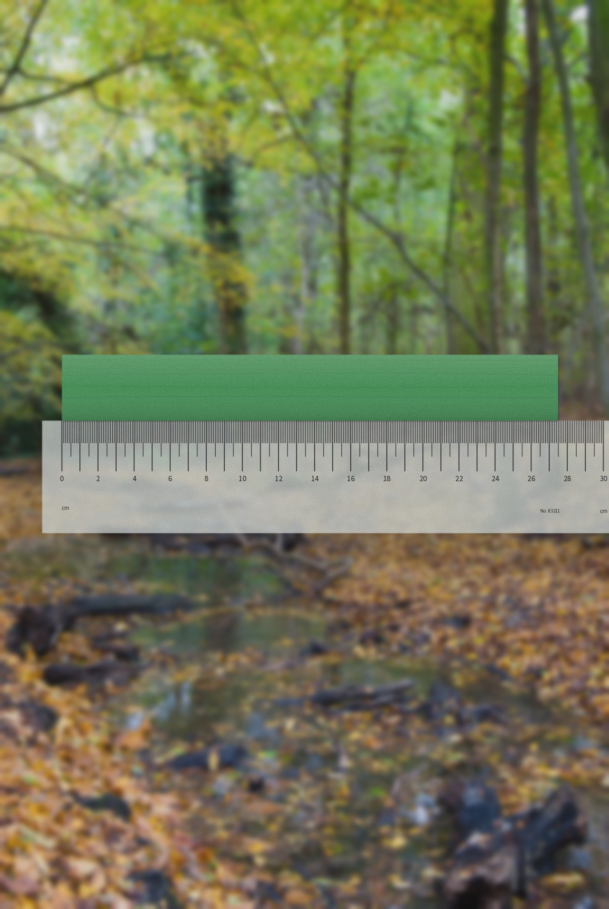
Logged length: 27.5 cm
